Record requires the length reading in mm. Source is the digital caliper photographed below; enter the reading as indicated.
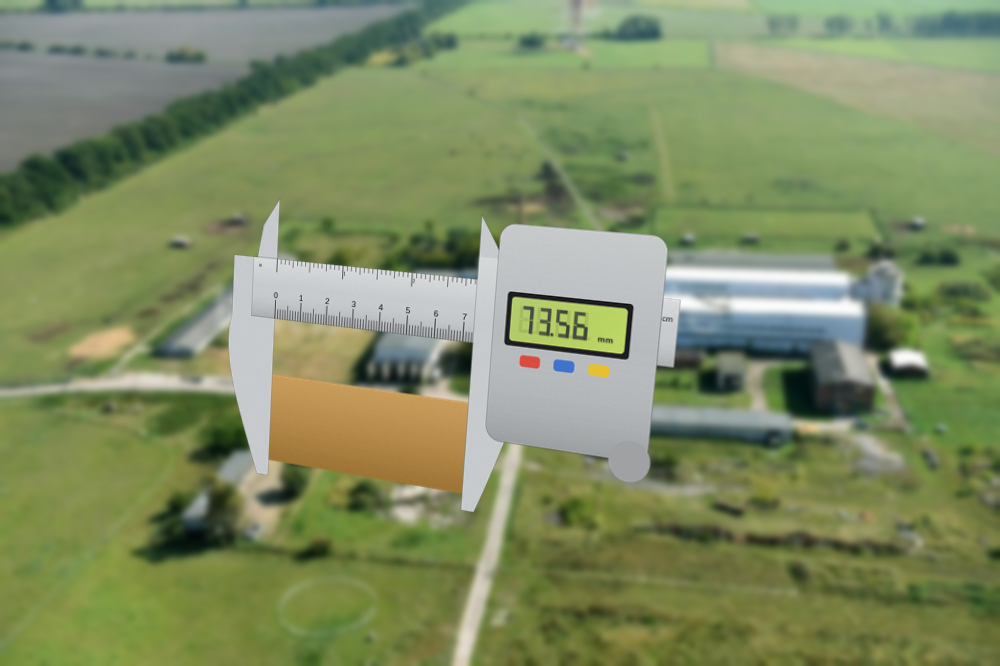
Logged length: 73.56 mm
